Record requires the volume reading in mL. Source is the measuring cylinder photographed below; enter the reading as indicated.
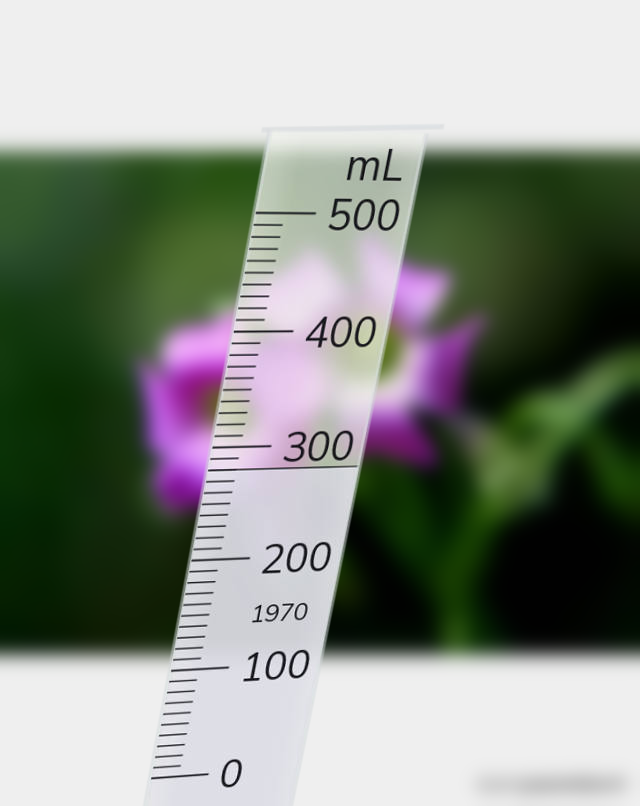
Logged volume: 280 mL
